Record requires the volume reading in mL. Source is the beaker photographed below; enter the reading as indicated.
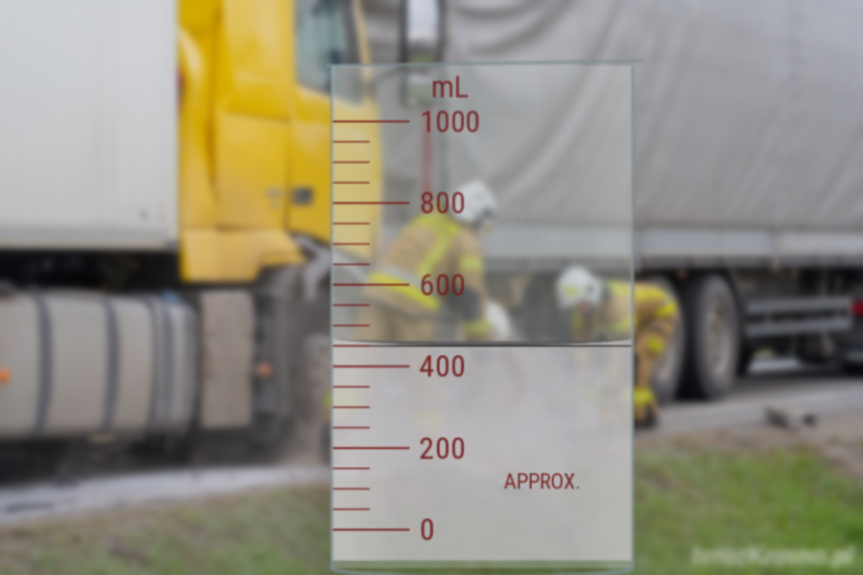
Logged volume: 450 mL
